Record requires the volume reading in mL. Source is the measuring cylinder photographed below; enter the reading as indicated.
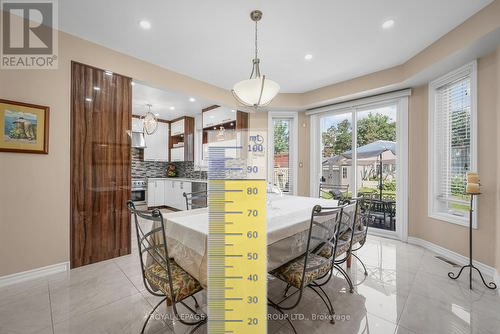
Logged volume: 85 mL
